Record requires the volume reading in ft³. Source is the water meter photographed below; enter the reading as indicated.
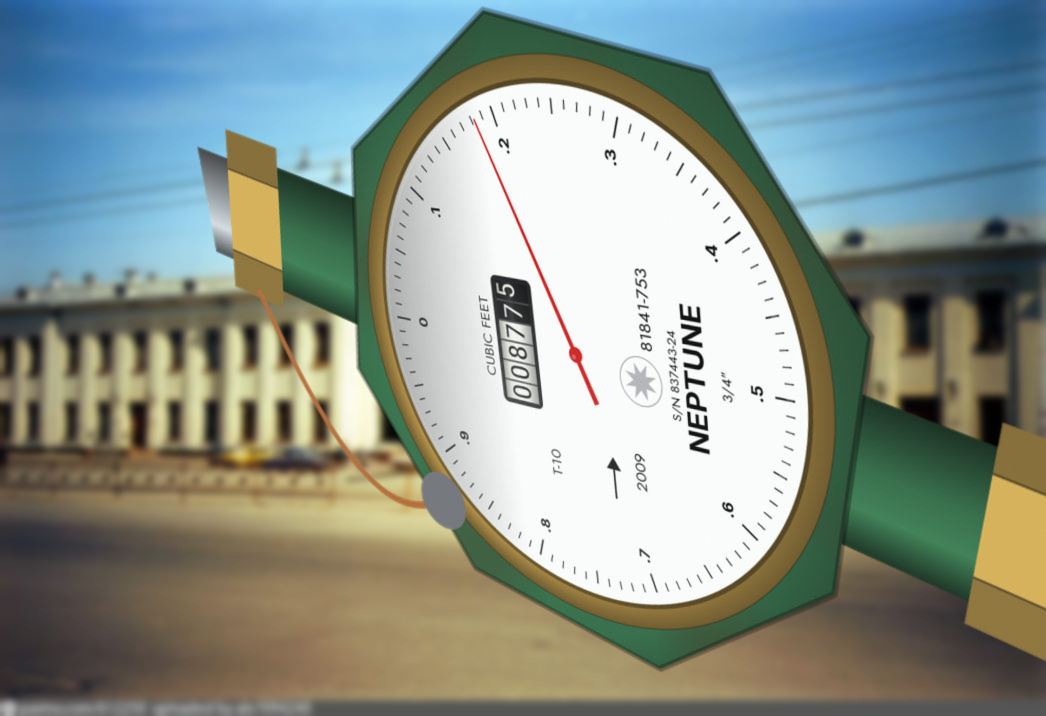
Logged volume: 8775.18 ft³
